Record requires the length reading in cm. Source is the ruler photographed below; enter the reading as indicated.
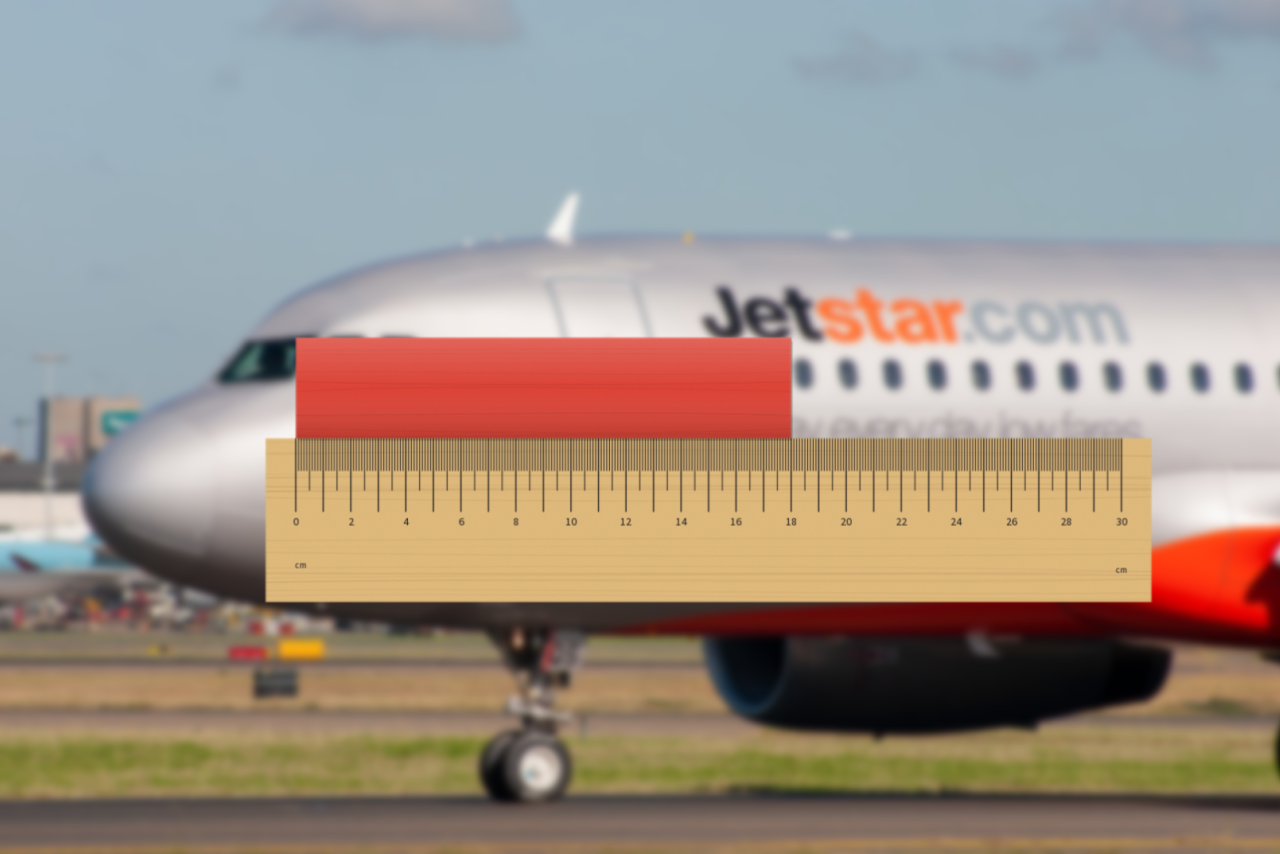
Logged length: 18 cm
